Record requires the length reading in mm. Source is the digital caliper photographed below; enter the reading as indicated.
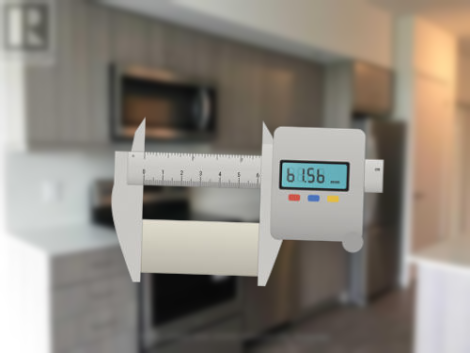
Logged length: 61.56 mm
